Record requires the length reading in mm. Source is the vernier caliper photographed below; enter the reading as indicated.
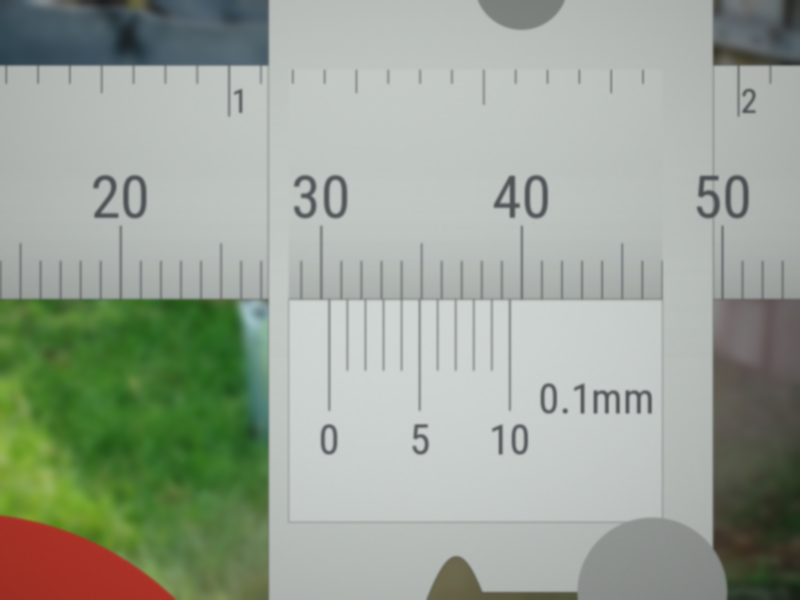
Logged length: 30.4 mm
